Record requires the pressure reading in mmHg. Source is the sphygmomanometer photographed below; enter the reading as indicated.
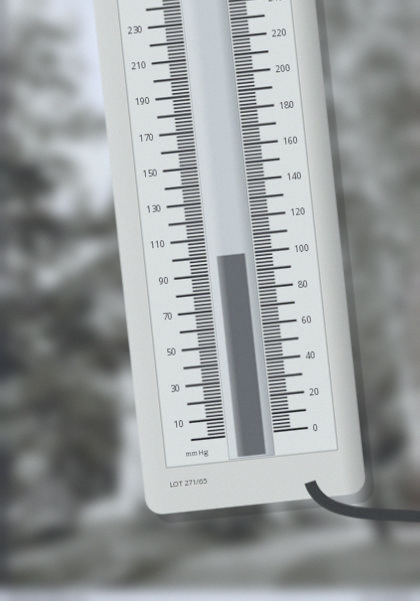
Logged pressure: 100 mmHg
